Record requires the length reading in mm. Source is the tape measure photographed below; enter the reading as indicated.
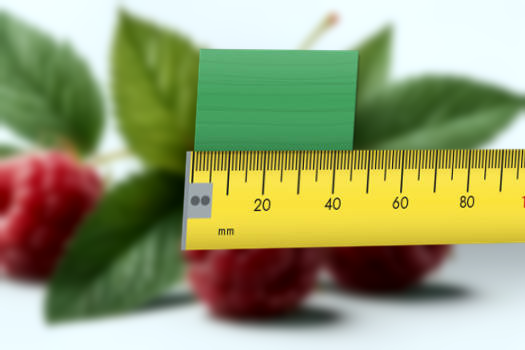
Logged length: 45 mm
